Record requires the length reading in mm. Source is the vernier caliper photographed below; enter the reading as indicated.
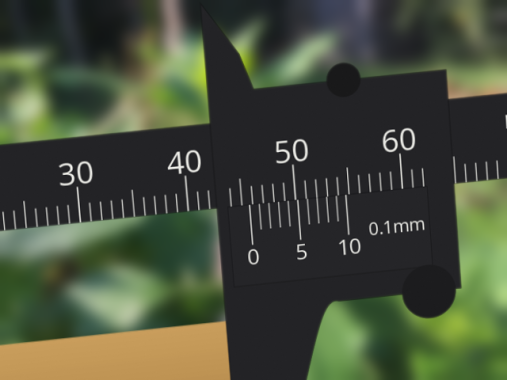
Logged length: 45.7 mm
